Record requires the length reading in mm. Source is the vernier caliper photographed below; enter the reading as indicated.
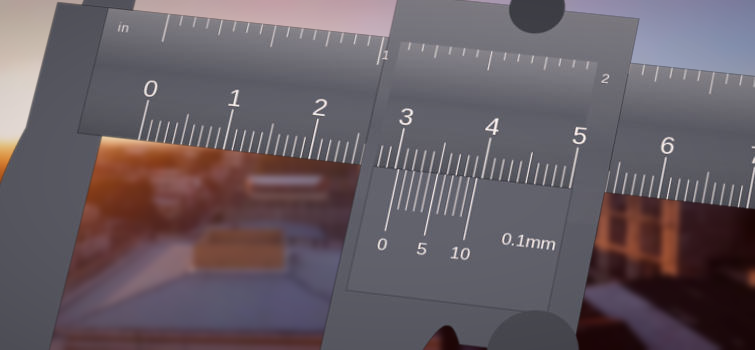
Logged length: 30.4 mm
